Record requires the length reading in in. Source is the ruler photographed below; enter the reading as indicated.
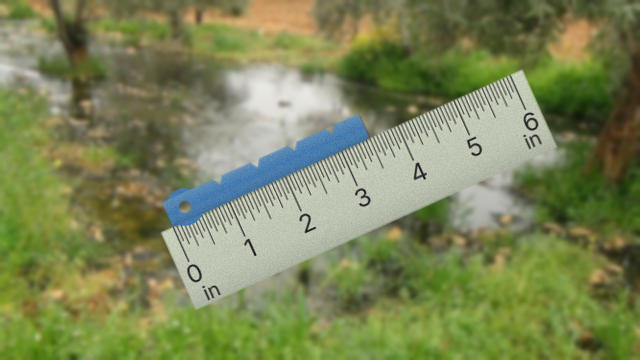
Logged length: 3.5 in
